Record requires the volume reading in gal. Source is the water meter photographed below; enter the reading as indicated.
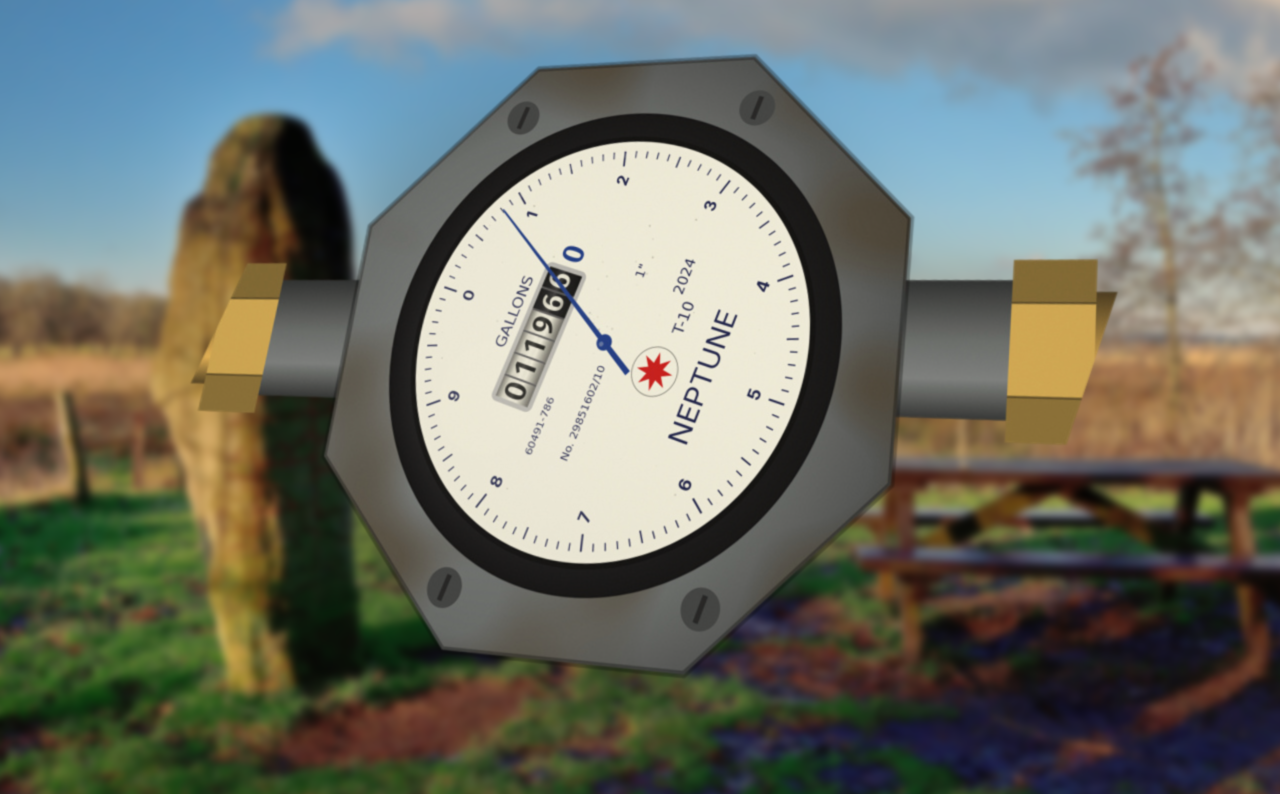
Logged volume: 119660.8 gal
